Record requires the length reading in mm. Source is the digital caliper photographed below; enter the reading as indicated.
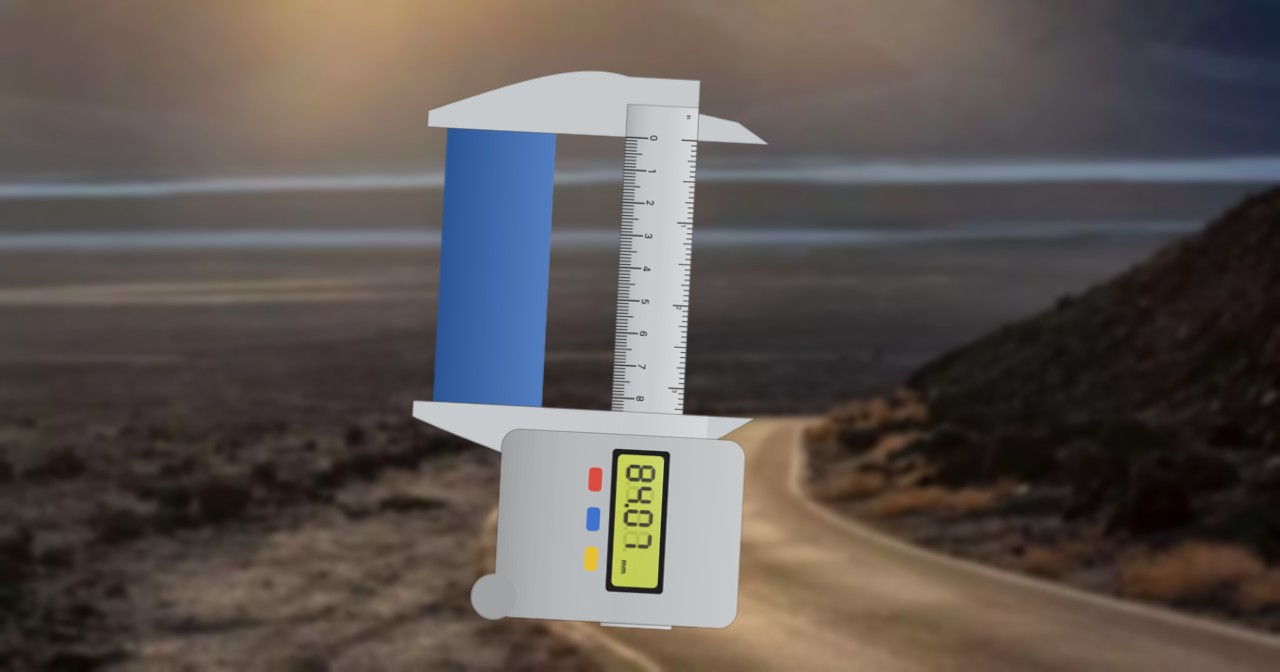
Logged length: 84.07 mm
